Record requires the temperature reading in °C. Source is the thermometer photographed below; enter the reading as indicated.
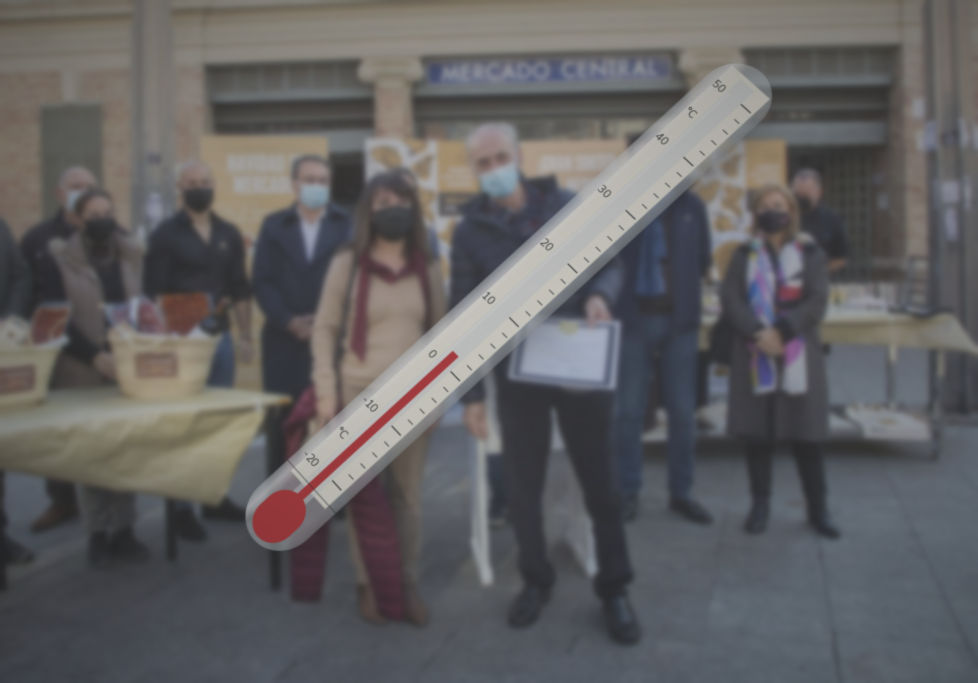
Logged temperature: 2 °C
